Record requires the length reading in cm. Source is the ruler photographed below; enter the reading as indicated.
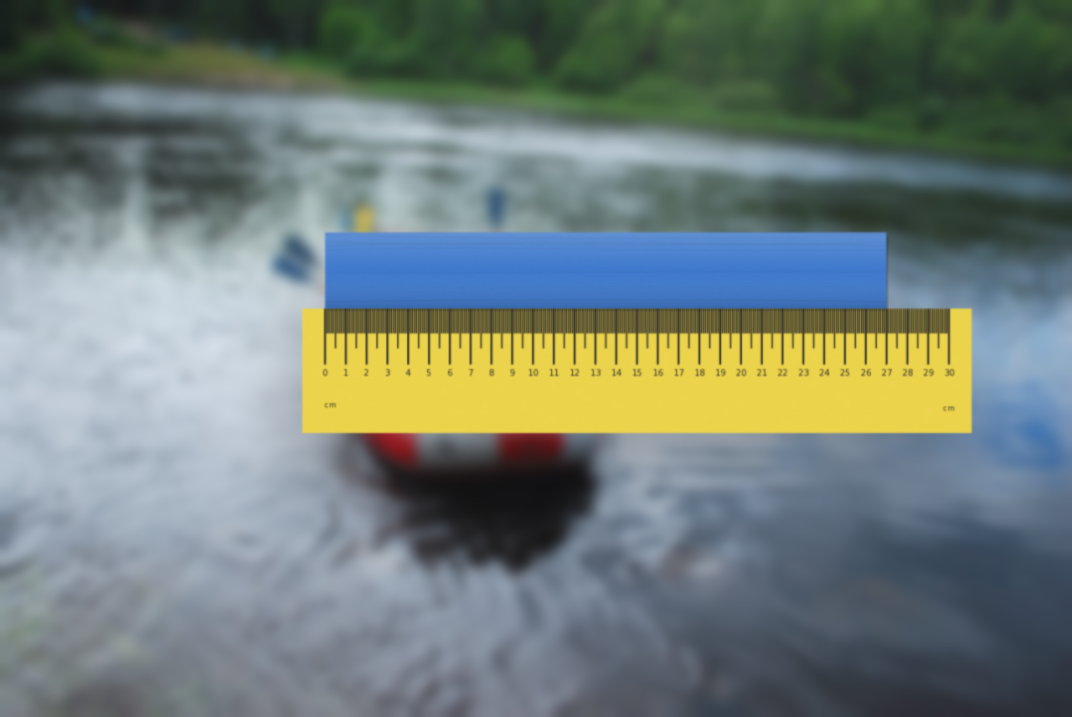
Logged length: 27 cm
